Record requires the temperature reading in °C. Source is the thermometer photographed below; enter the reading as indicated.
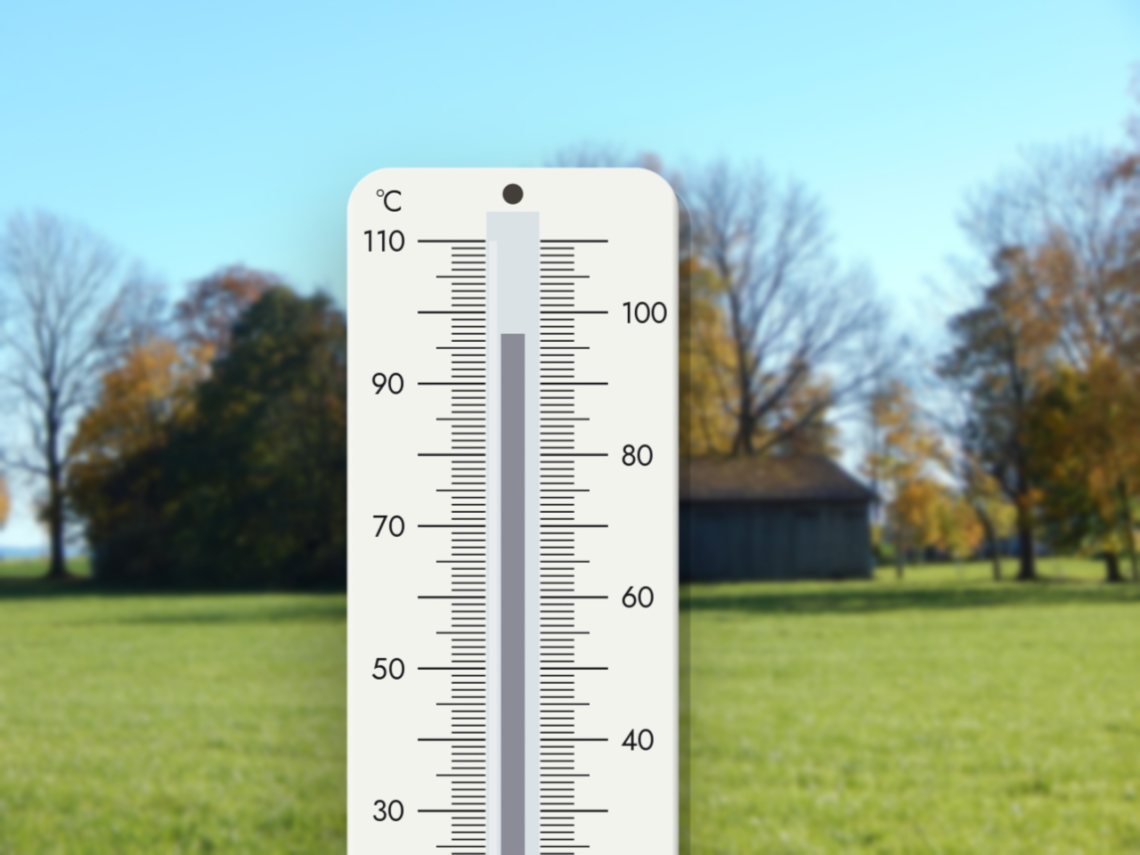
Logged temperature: 97 °C
